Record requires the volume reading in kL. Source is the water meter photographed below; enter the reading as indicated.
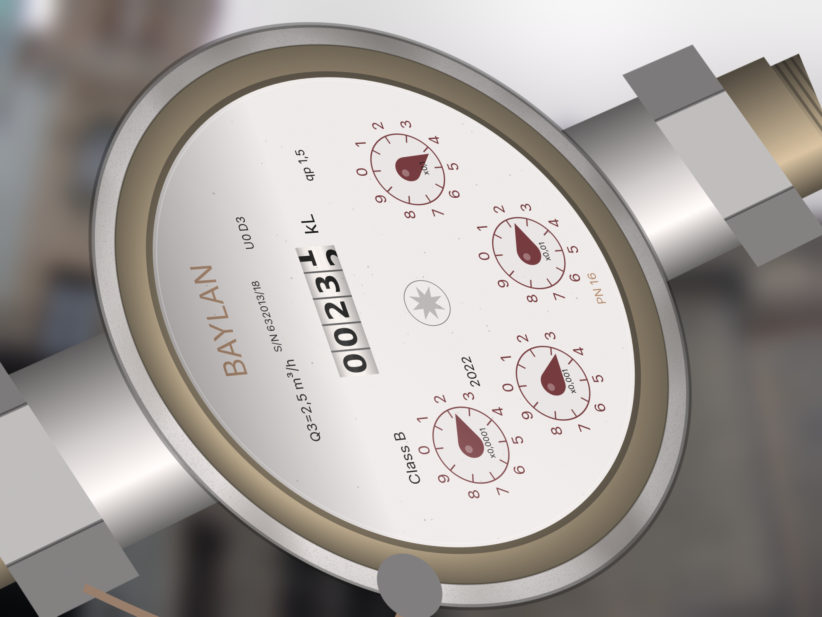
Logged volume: 231.4232 kL
